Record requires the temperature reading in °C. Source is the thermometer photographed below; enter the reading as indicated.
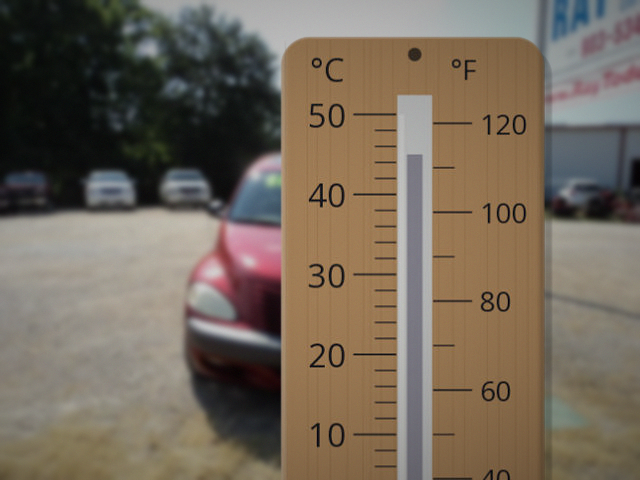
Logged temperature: 45 °C
